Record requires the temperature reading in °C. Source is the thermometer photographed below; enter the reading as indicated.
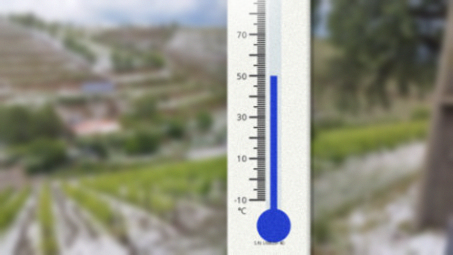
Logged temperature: 50 °C
